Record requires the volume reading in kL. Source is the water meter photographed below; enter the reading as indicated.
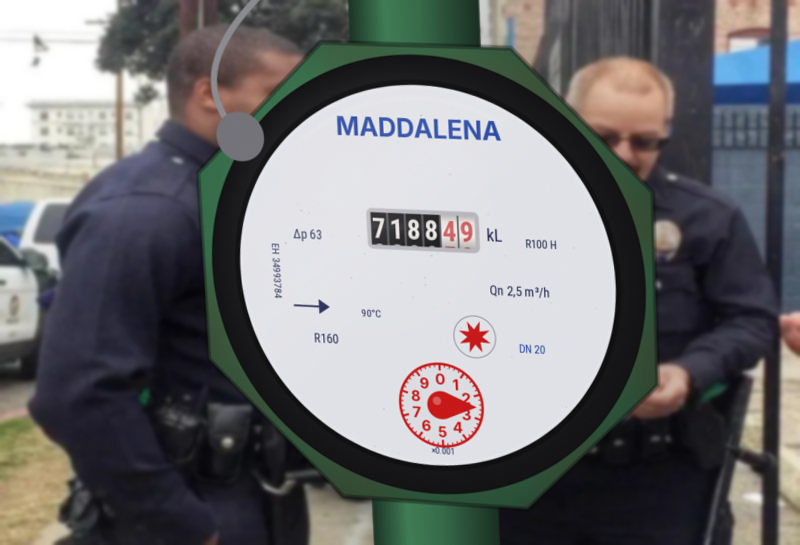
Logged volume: 7188.492 kL
